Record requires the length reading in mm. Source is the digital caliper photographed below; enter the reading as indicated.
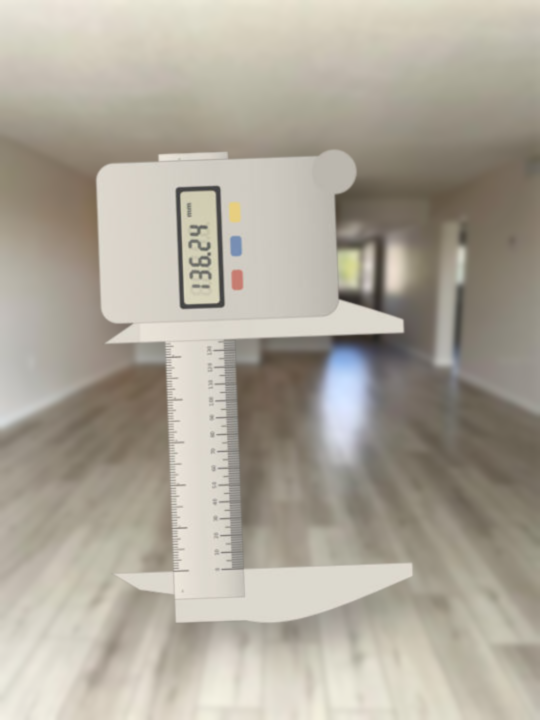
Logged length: 136.24 mm
